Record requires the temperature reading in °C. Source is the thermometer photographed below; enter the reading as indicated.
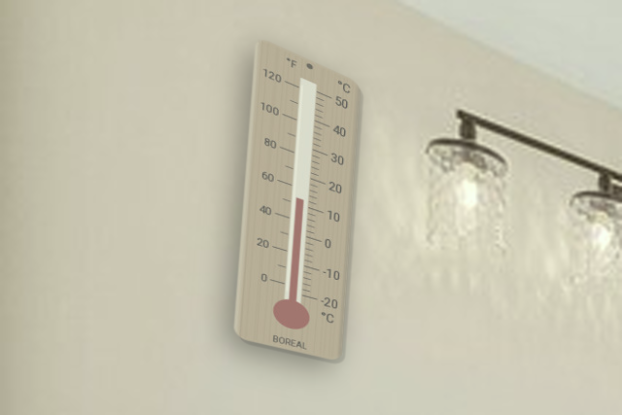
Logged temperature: 12 °C
